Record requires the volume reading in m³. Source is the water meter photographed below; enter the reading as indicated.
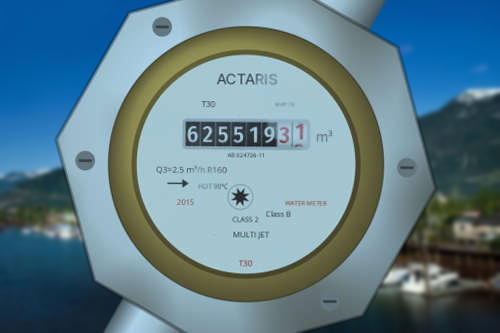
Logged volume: 625519.31 m³
